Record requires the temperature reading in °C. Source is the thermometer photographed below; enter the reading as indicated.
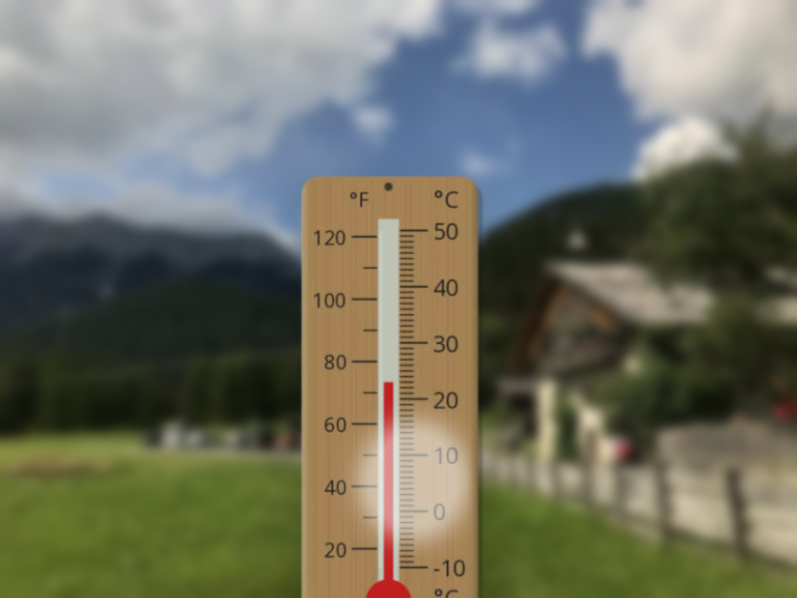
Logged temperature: 23 °C
